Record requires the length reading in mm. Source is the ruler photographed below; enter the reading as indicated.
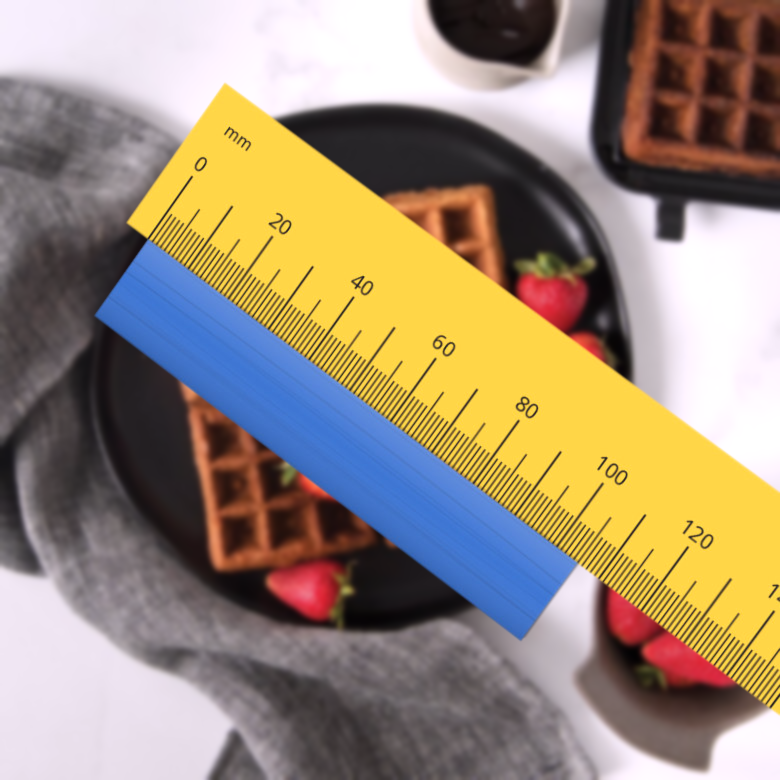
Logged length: 105 mm
